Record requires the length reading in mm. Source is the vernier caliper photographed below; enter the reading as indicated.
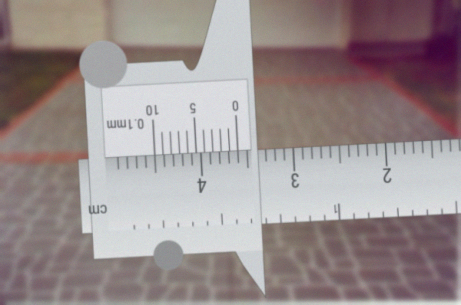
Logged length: 36.0 mm
